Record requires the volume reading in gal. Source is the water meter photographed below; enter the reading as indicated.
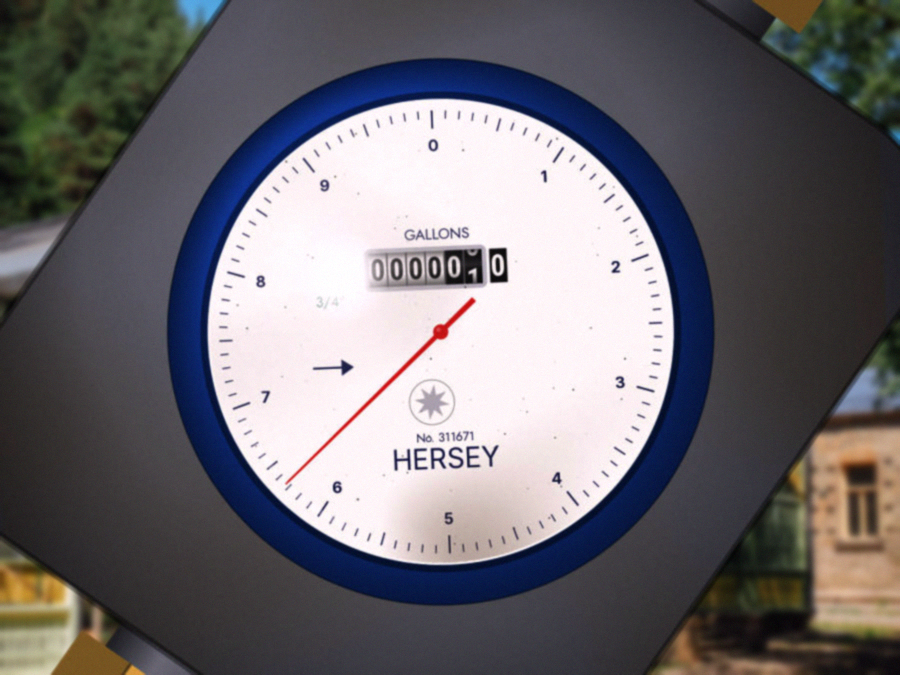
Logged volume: 6.3 gal
